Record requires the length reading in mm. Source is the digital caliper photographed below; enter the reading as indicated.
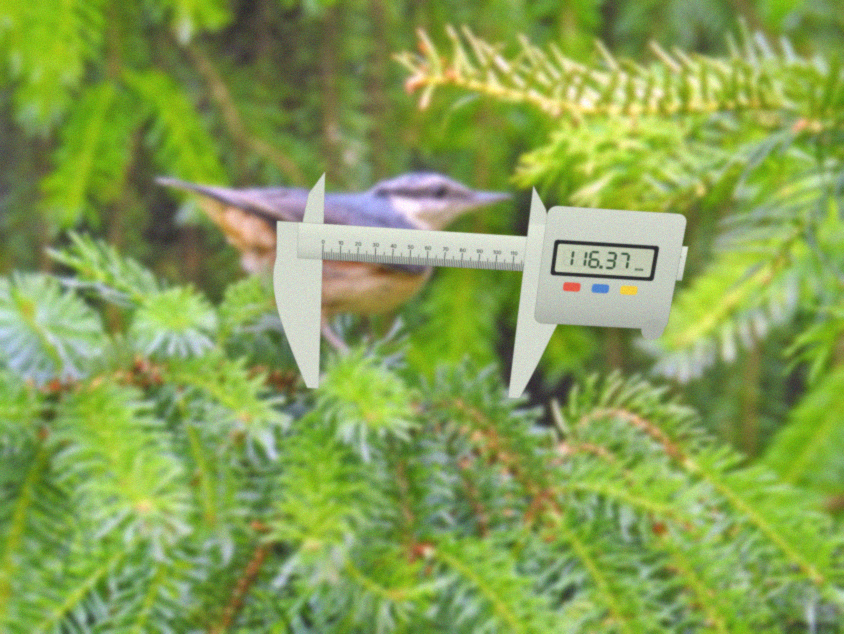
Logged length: 116.37 mm
